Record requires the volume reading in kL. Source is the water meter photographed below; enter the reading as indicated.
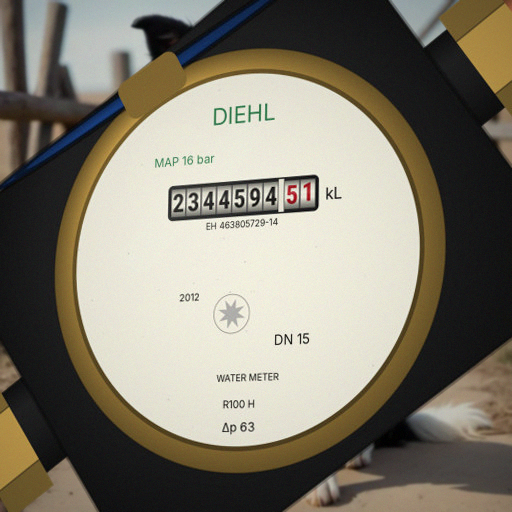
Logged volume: 2344594.51 kL
